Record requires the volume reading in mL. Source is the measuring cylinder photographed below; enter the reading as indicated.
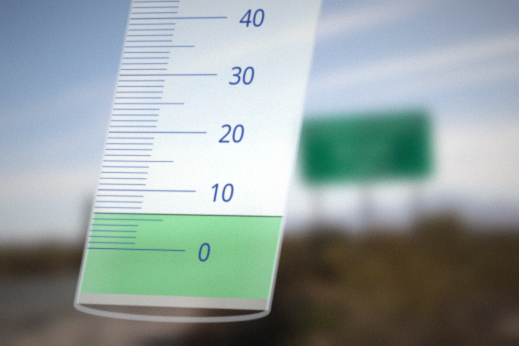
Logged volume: 6 mL
